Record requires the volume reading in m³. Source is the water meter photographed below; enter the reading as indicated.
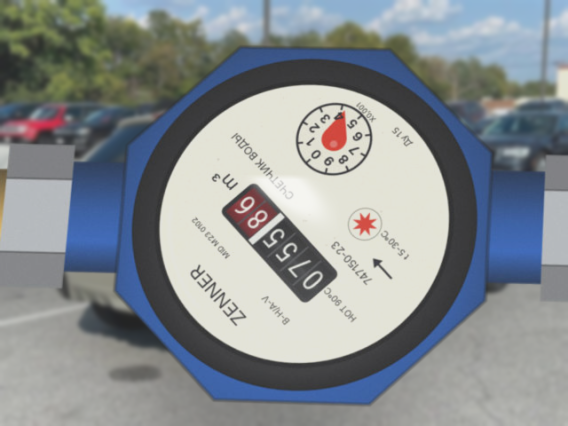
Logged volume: 755.864 m³
